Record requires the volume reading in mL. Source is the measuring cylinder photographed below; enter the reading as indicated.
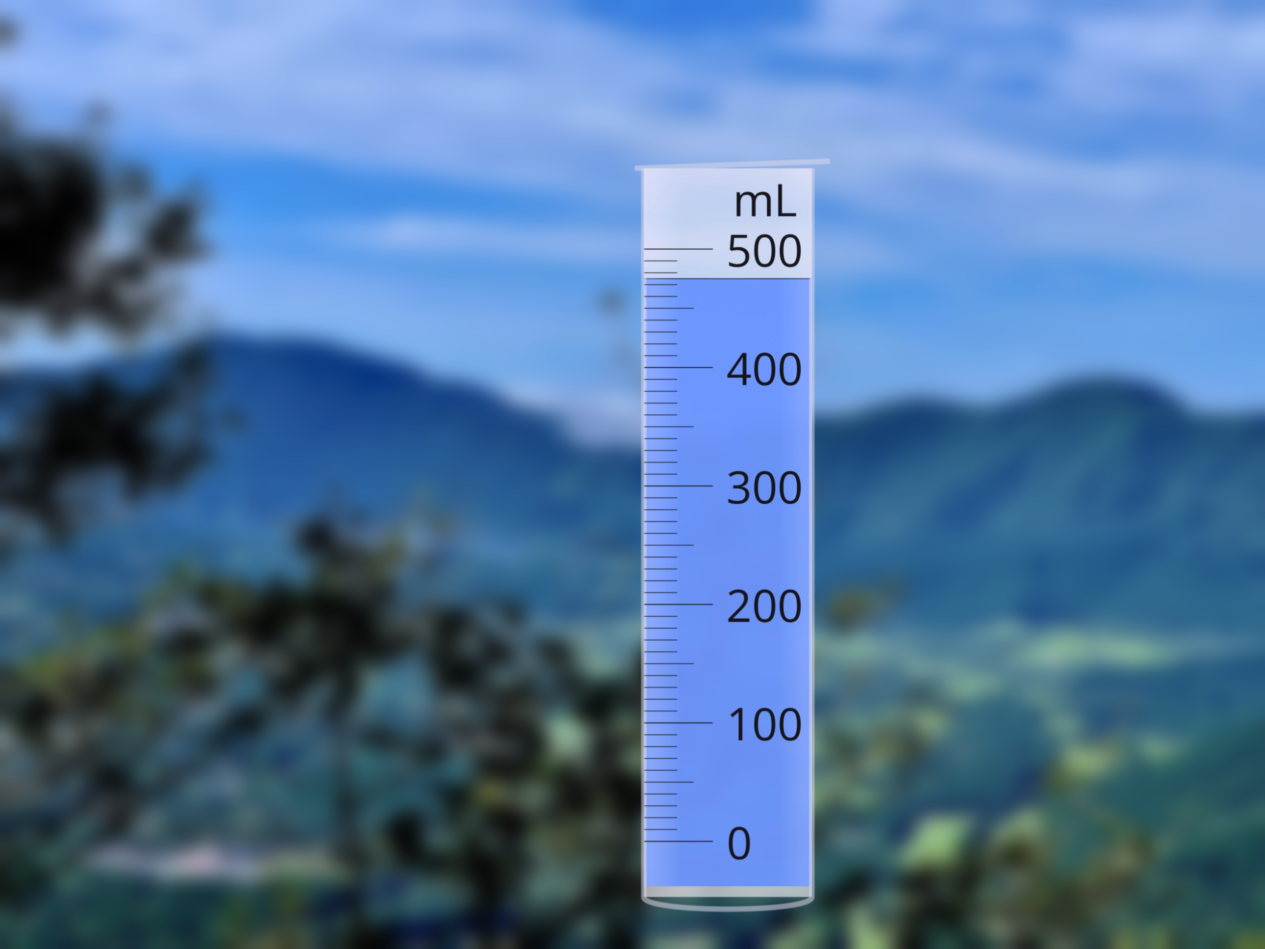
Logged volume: 475 mL
